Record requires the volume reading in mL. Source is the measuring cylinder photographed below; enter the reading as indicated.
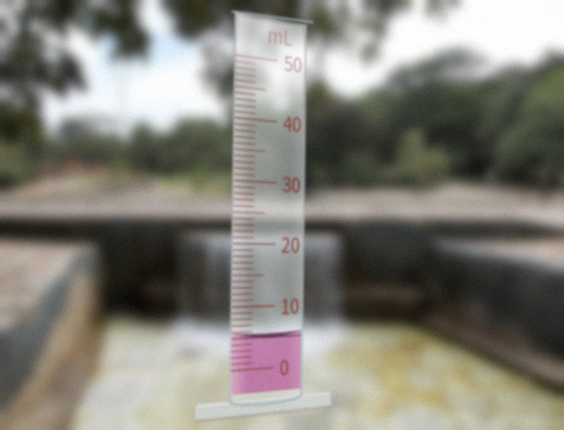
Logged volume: 5 mL
